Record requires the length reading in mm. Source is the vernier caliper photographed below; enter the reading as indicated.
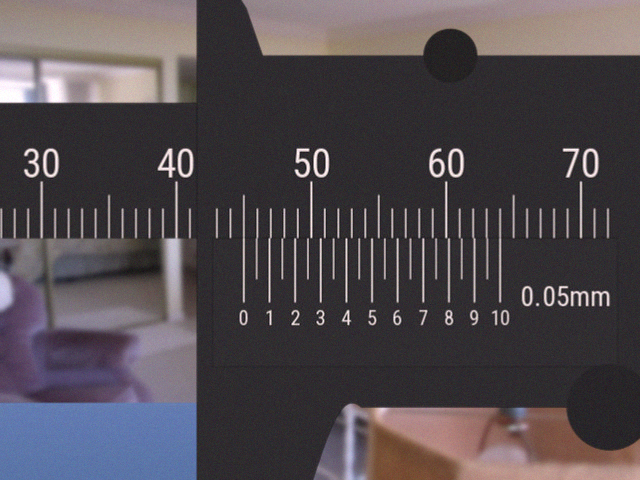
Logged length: 45.0 mm
